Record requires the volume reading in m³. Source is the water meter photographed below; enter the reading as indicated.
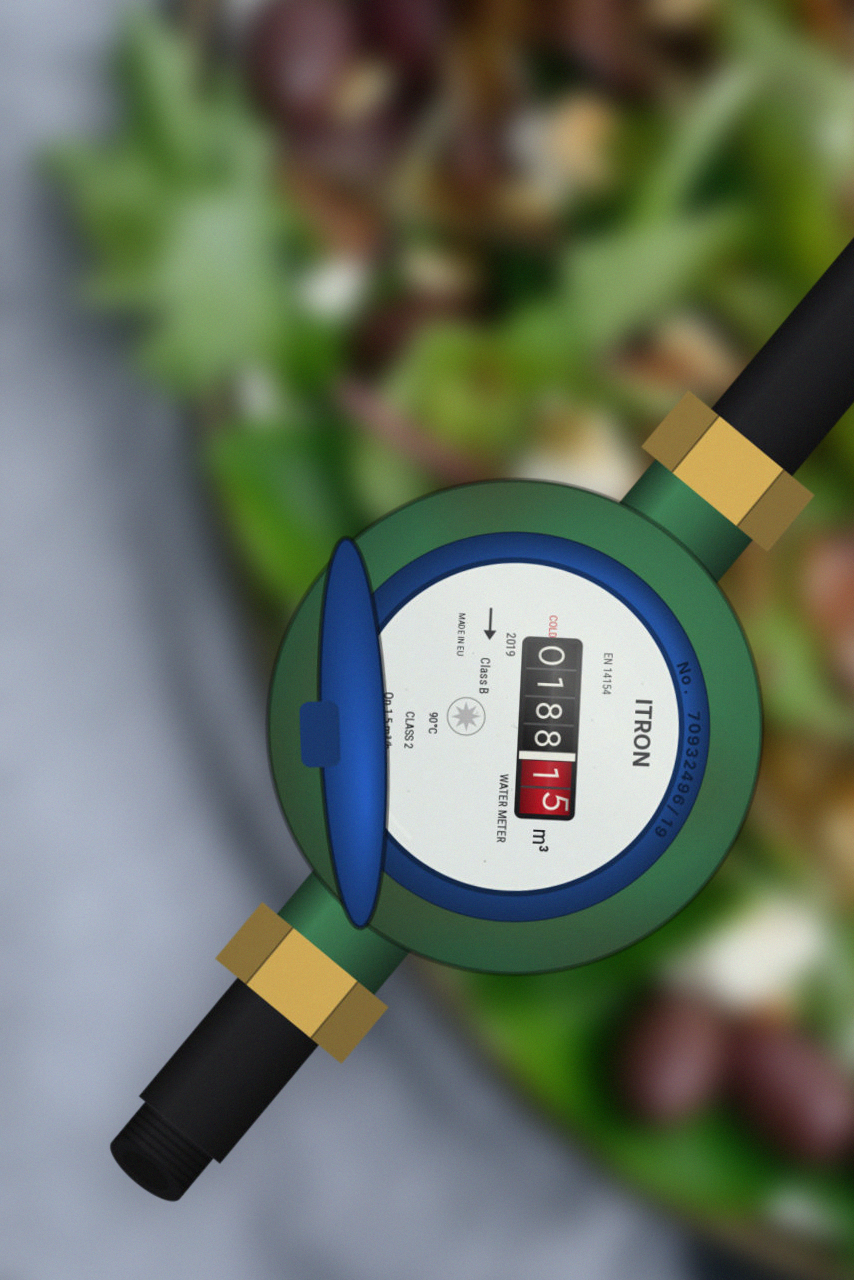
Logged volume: 188.15 m³
